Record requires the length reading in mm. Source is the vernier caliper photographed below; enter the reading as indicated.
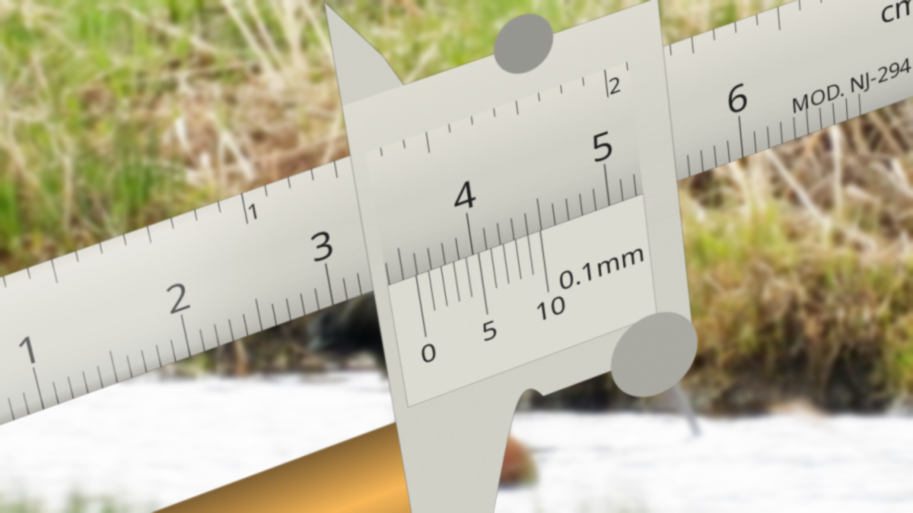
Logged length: 35.9 mm
